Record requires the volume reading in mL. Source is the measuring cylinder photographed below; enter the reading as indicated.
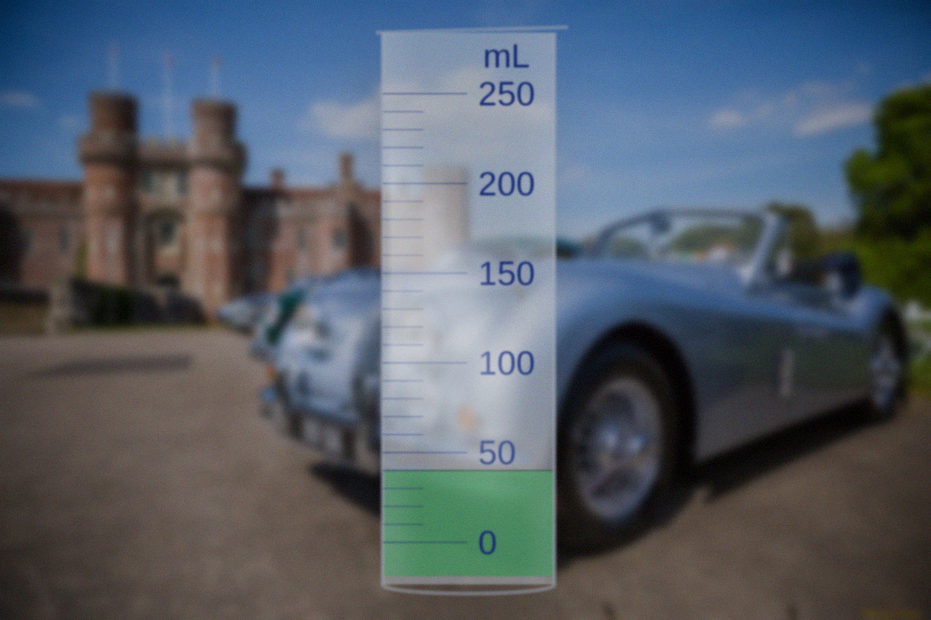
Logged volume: 40 mL
